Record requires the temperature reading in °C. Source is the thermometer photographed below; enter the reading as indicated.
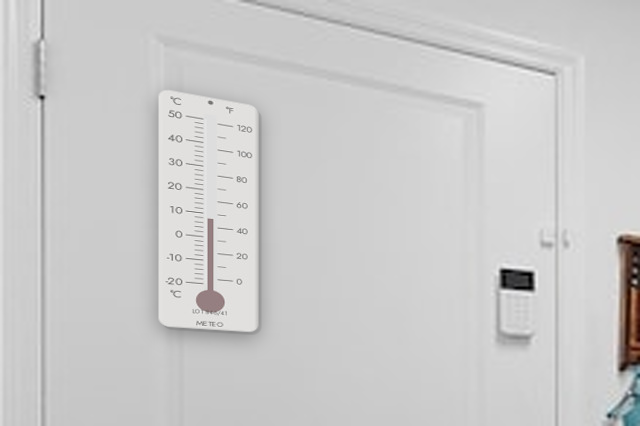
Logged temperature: 8 °C
